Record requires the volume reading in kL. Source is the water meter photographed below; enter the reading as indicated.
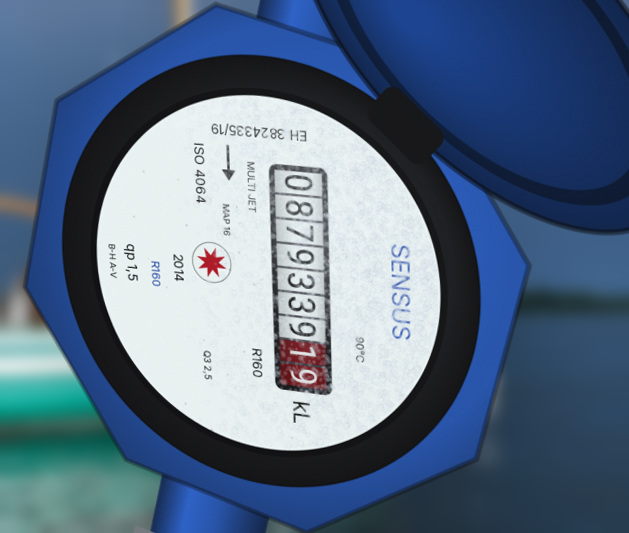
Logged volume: 879339.19 kL
